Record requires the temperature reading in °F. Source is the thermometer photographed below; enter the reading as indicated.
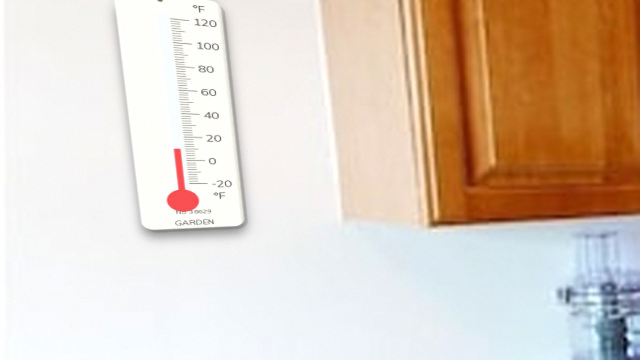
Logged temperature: 10 °F
